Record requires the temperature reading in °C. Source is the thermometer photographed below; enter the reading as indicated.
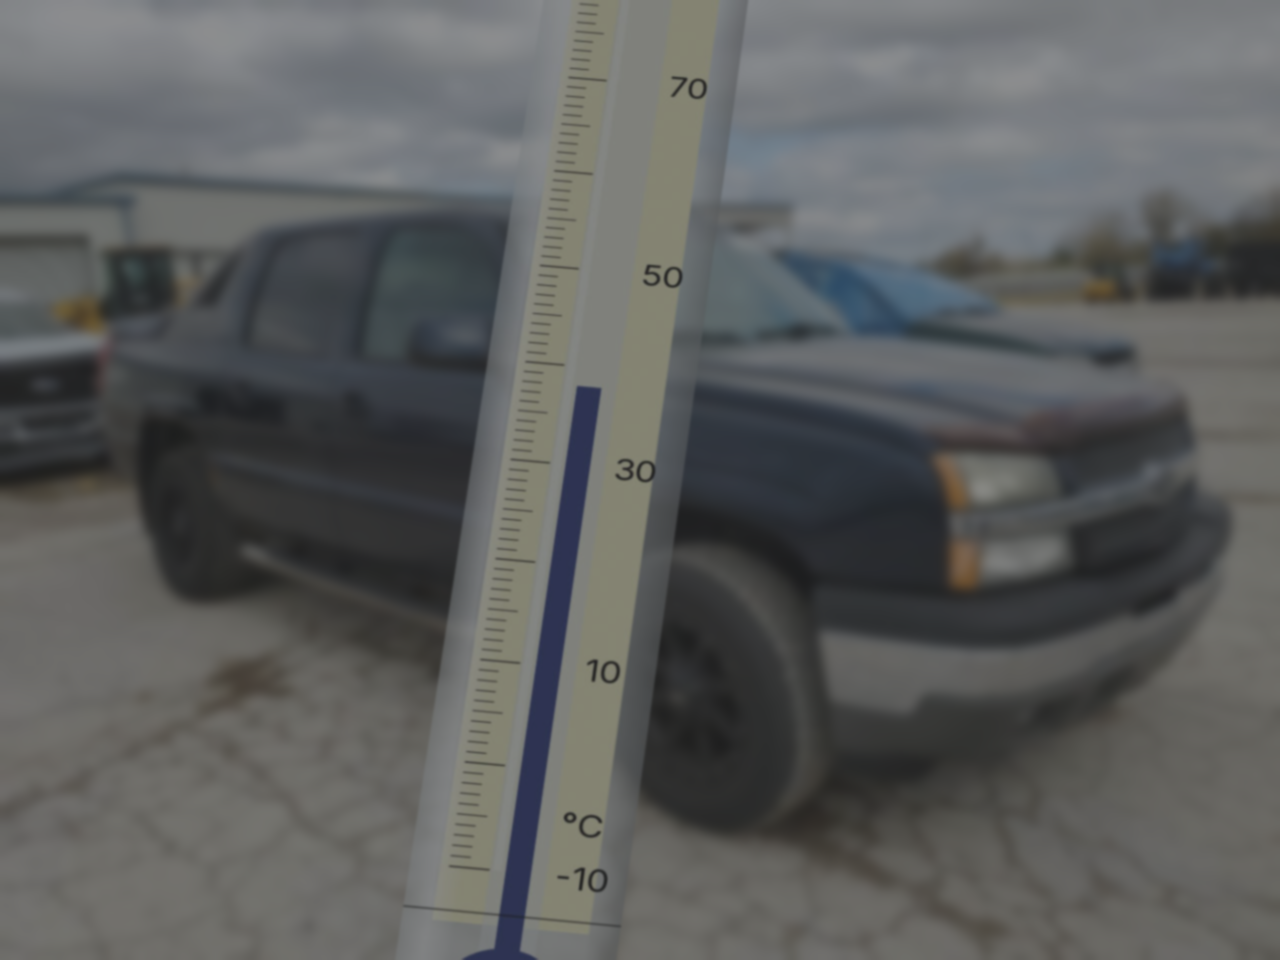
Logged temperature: 38 °C
